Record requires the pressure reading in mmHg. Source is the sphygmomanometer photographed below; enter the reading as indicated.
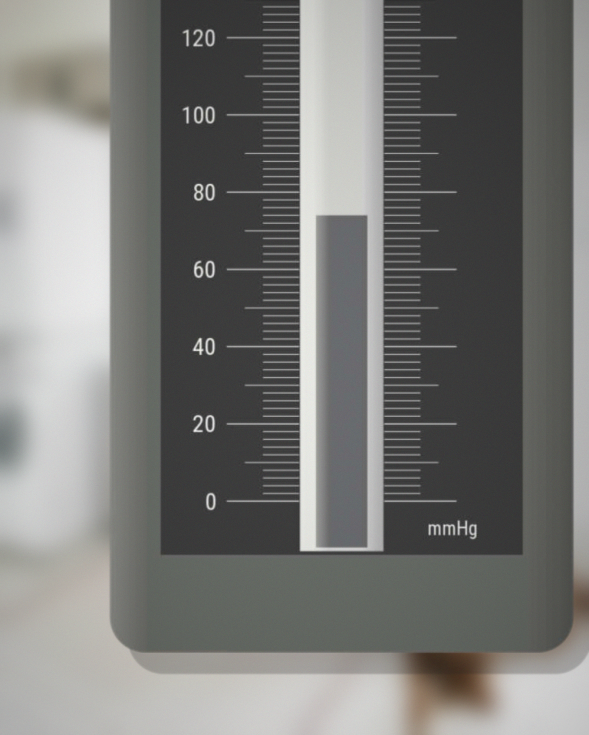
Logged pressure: 74 mmHg
